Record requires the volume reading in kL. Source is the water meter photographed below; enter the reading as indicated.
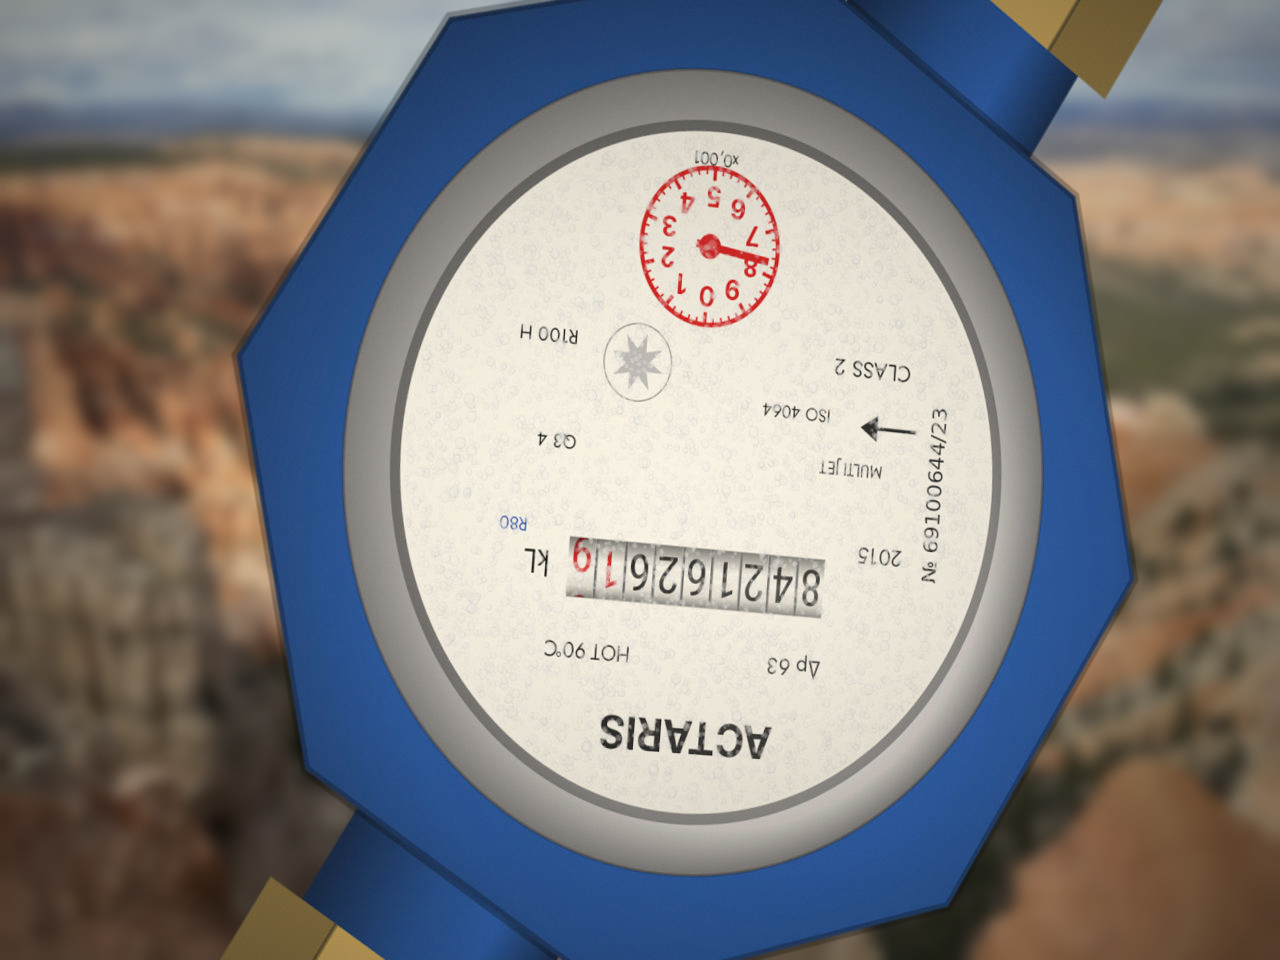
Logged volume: 8421626.187 kL
